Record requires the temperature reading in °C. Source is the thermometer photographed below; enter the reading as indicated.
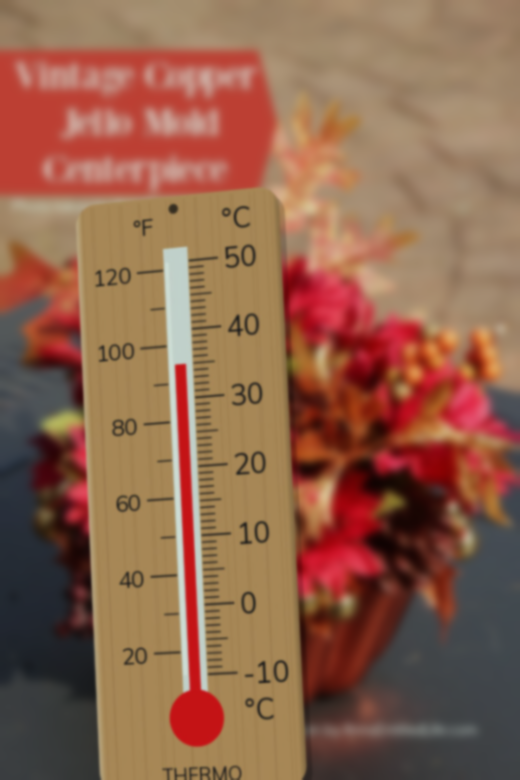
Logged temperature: 35 °C
